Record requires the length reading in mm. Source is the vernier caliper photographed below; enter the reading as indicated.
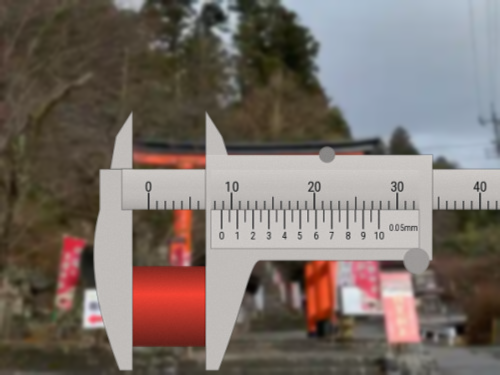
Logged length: 8.8 mm
